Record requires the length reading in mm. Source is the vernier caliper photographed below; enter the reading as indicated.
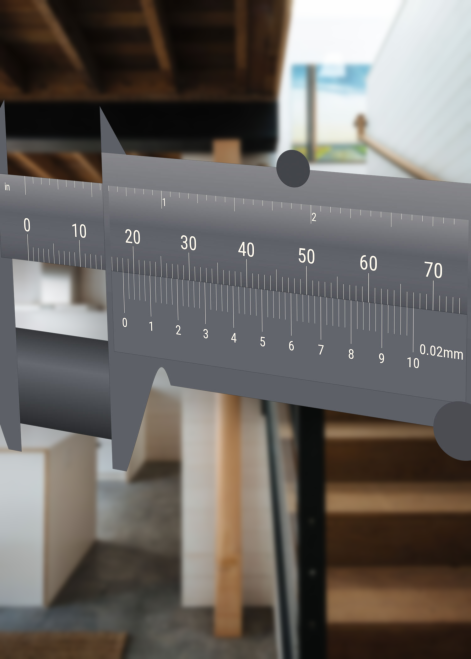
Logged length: 18.0 mm
